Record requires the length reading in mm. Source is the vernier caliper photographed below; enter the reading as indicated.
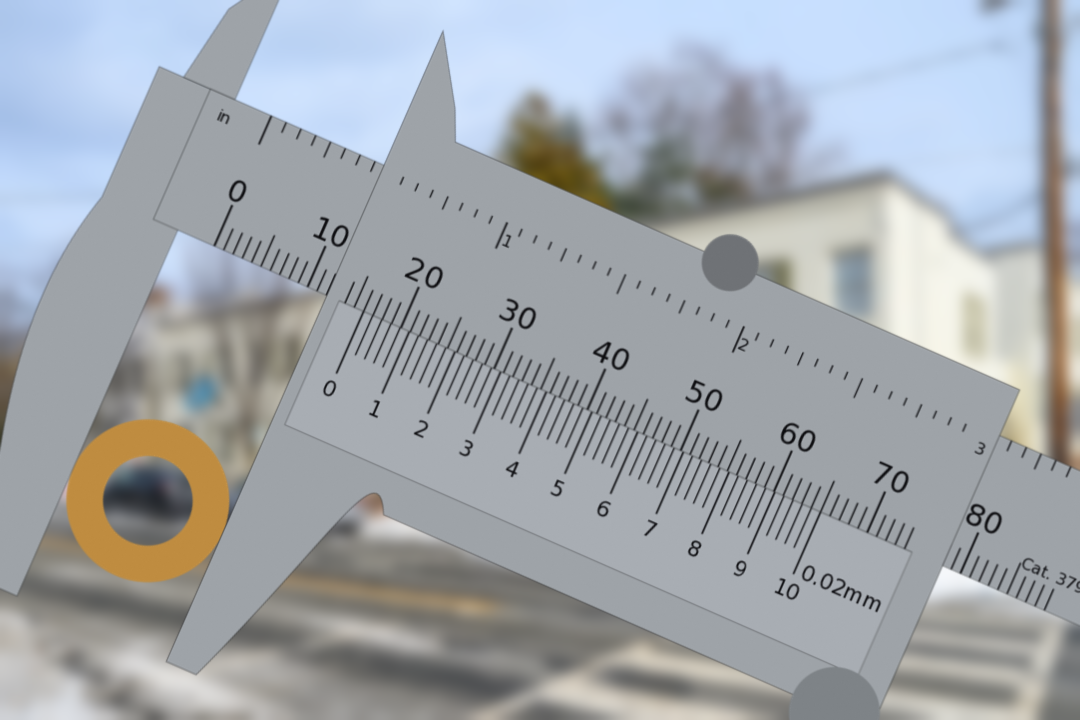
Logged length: 16.0 mm
